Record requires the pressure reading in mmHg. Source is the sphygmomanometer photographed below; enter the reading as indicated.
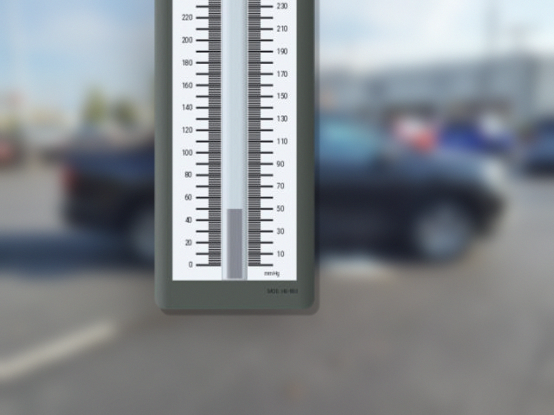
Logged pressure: 50 mmHg
